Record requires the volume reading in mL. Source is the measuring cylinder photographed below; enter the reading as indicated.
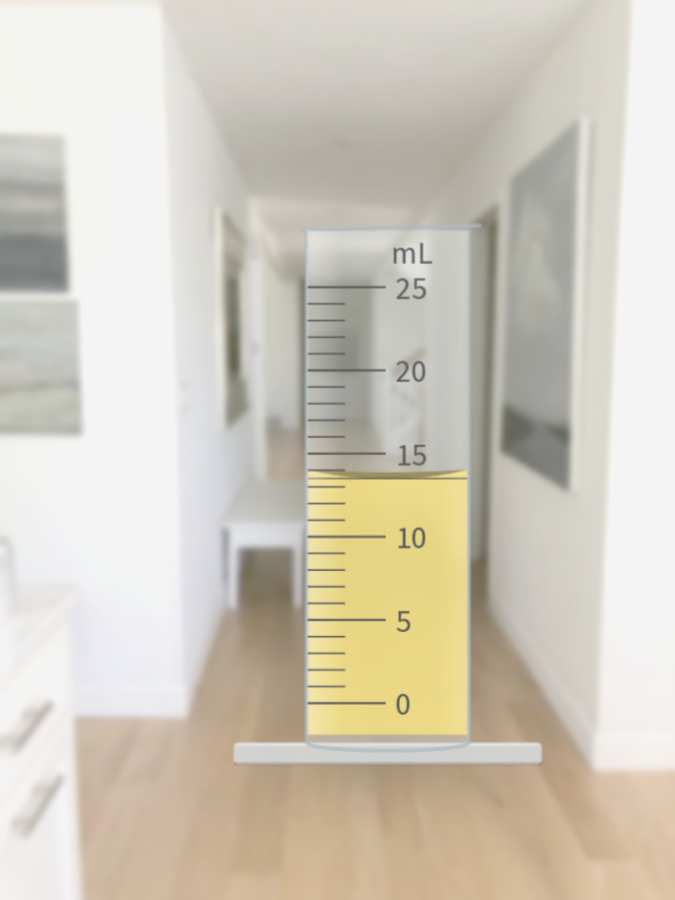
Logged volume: 13.5 mL
